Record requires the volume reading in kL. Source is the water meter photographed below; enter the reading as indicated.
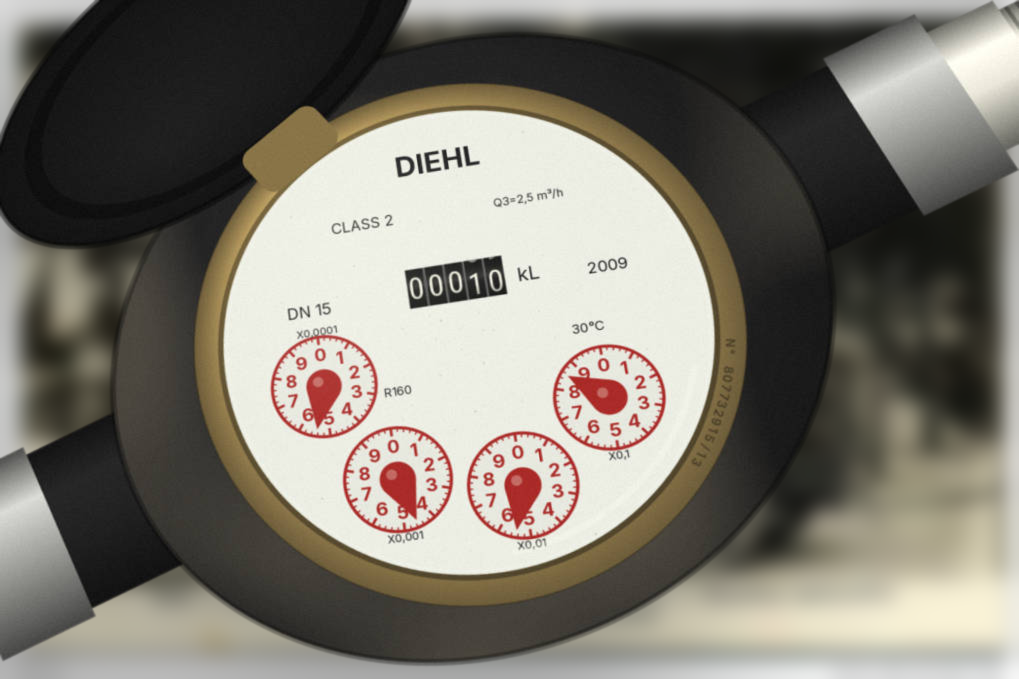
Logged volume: 9.8545 kL
